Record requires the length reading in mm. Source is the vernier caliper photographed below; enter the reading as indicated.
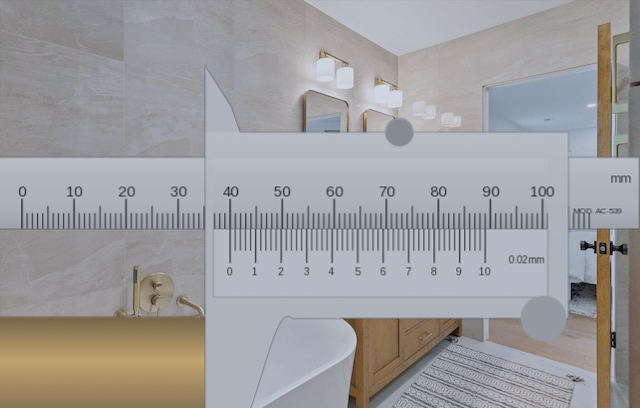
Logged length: 40.0 mm
